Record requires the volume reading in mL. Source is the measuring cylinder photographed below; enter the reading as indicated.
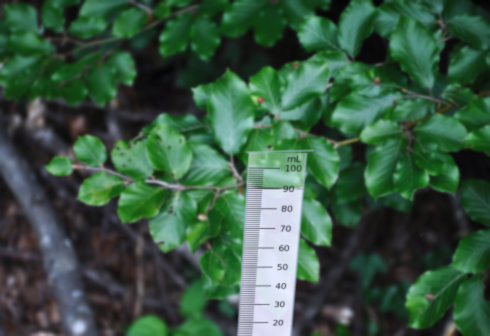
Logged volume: 90 mL
